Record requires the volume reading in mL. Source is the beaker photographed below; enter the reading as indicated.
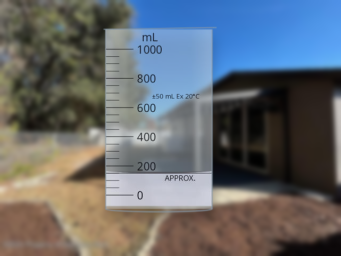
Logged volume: 150 mL
